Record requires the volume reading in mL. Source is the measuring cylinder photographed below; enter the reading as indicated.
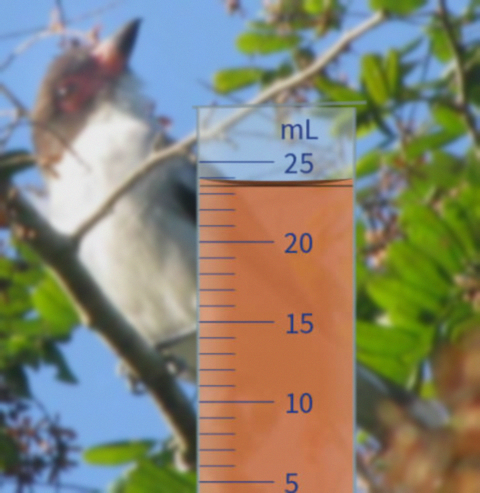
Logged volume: 23.5 mL
